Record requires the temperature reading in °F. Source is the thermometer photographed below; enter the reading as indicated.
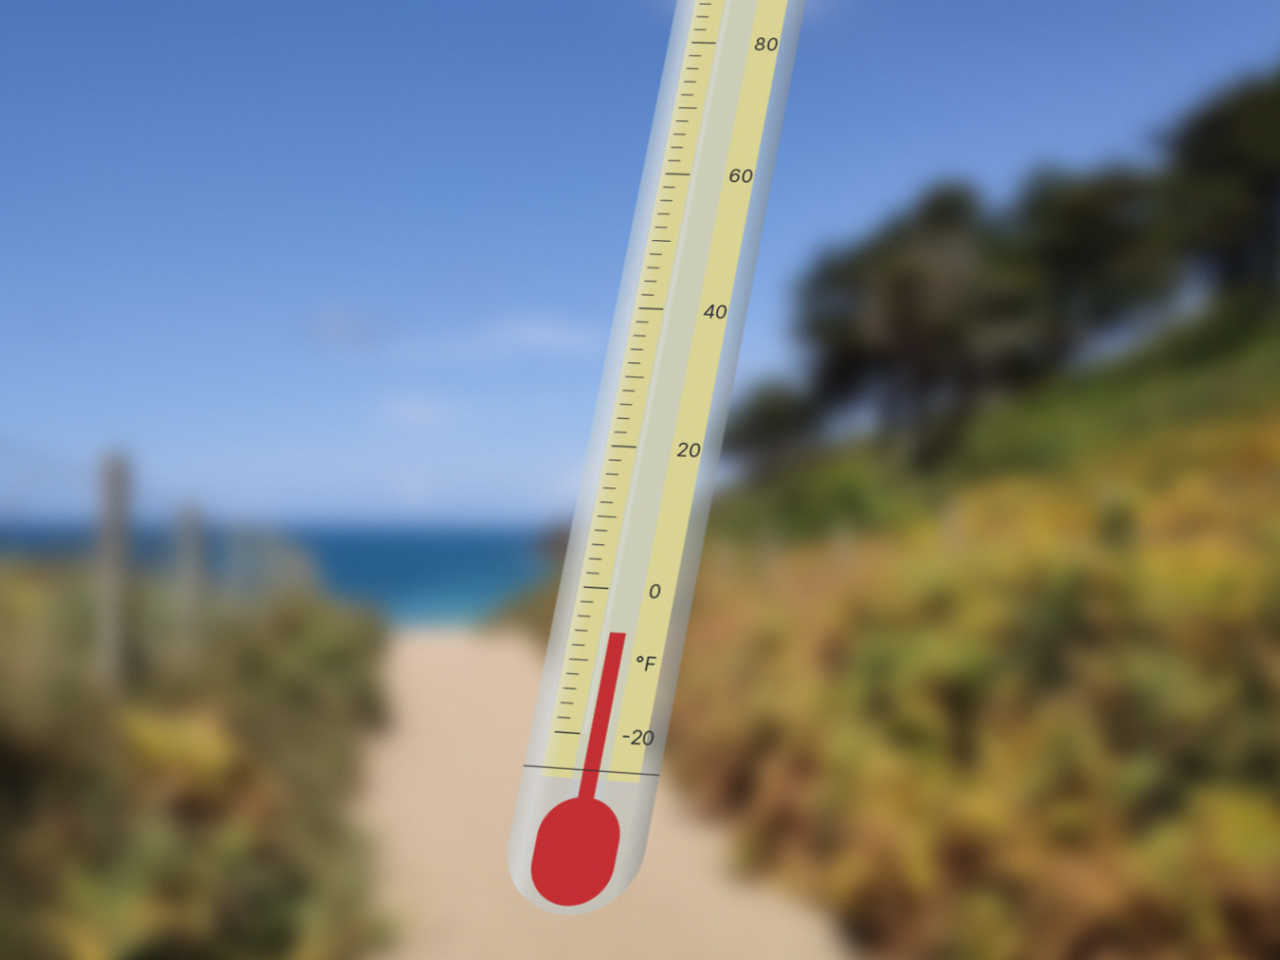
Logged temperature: -6 °F
